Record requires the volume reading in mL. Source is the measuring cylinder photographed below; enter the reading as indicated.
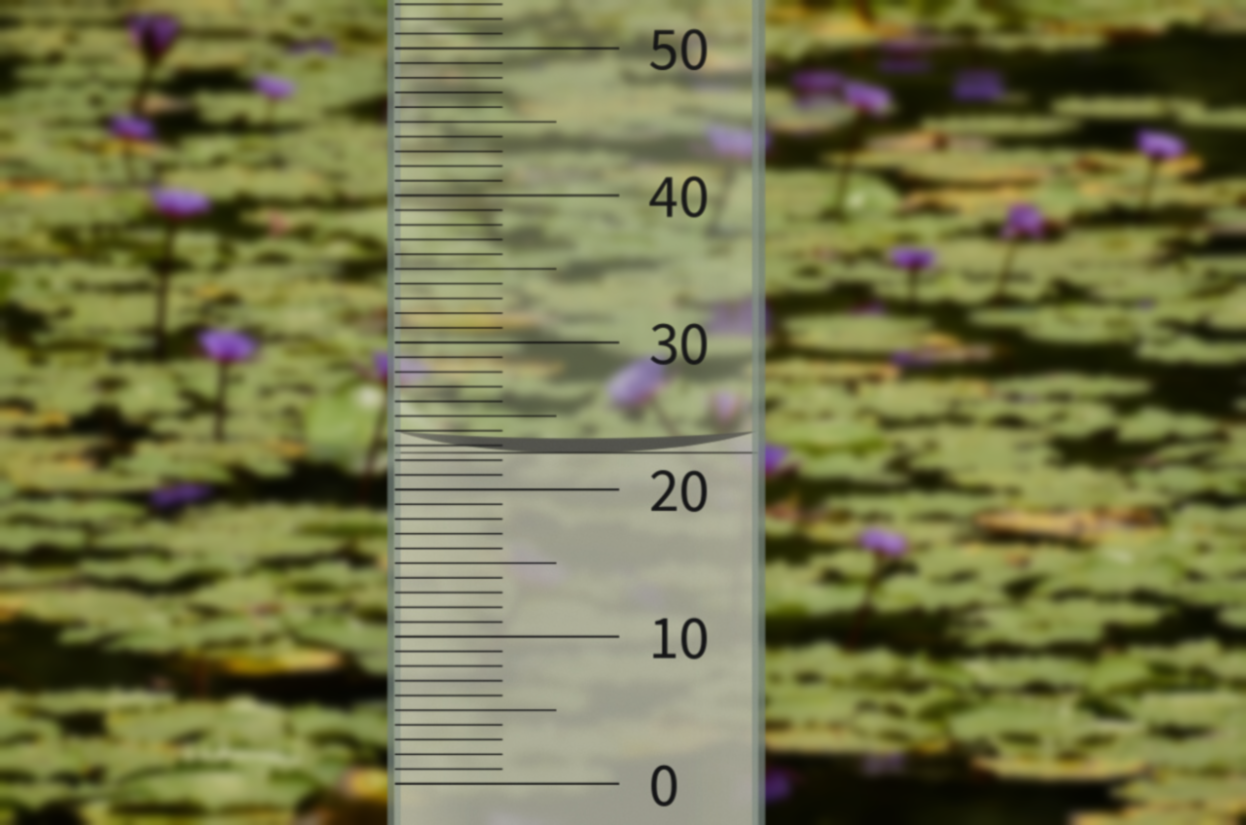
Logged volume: 22.5 mL
